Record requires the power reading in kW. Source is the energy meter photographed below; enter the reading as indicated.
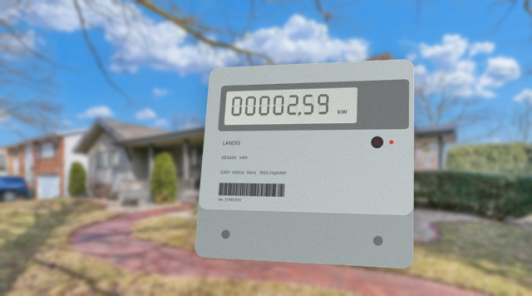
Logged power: 2.59 kW
